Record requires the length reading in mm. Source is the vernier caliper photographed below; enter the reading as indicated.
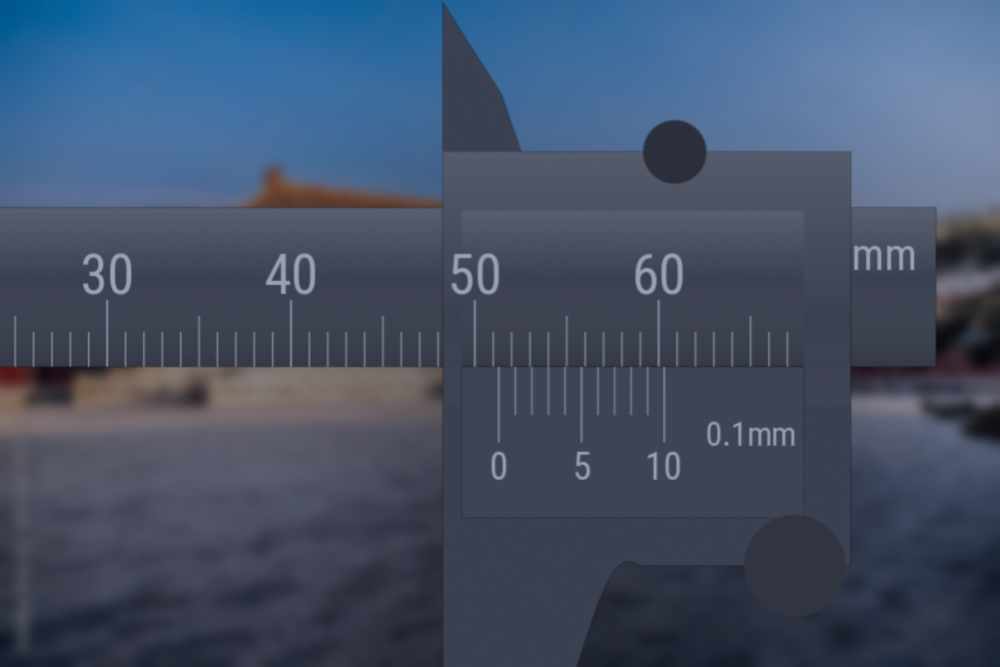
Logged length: 51.3 mm
